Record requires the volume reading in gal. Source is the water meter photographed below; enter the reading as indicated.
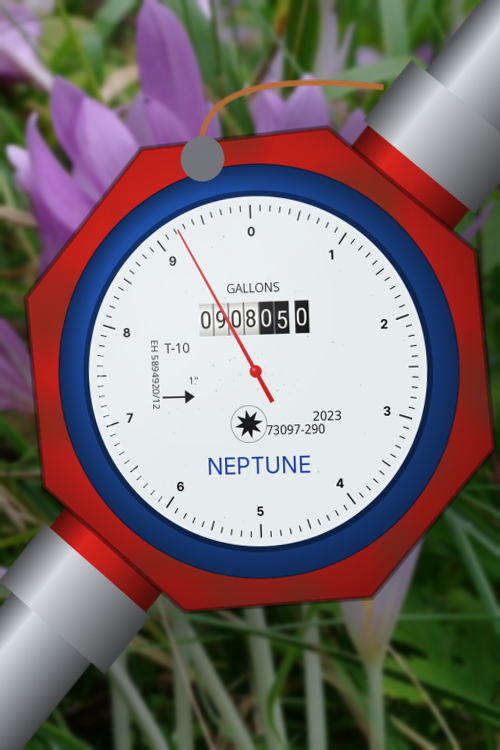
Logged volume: 908049.2 gal
